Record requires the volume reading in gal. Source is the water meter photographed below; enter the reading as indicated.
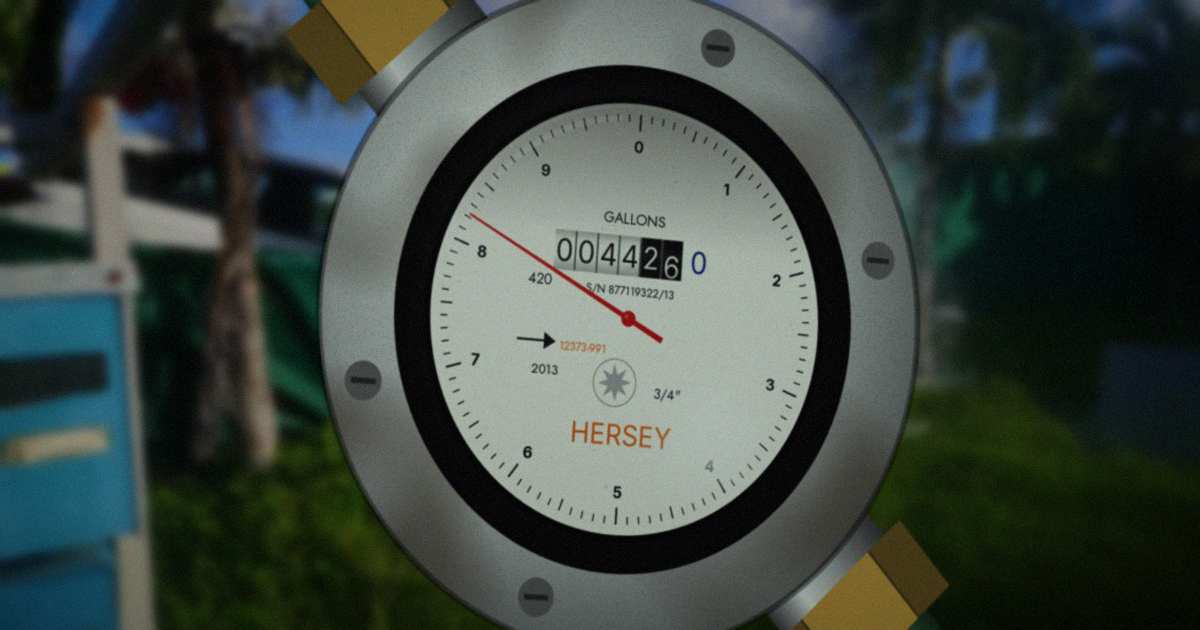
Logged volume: 44258.2 gal
